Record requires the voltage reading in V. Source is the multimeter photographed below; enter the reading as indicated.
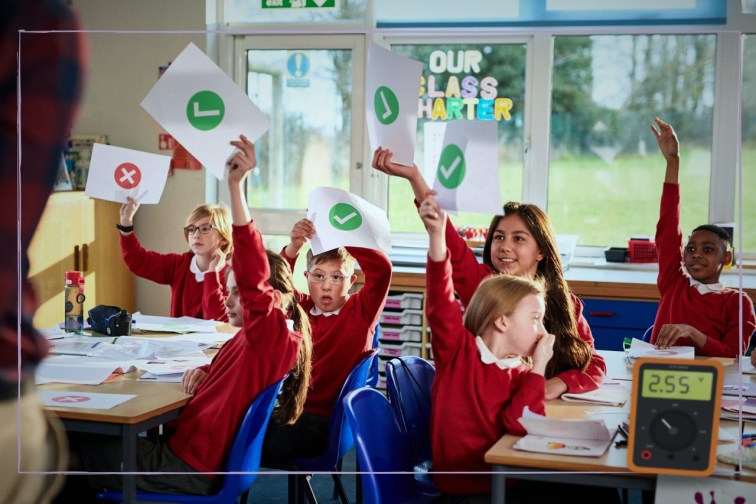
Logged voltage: 2.55 V
